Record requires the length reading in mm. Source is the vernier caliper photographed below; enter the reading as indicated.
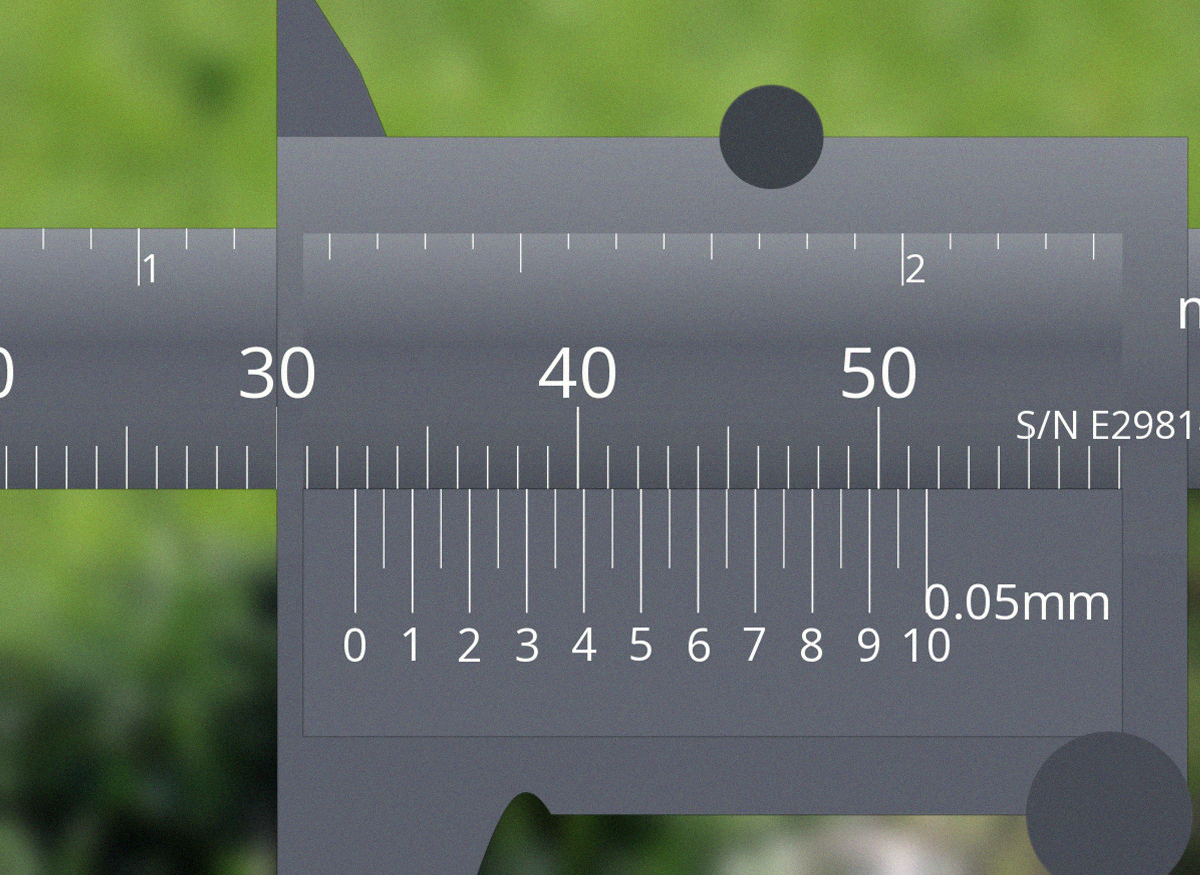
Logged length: 32.60 mm
